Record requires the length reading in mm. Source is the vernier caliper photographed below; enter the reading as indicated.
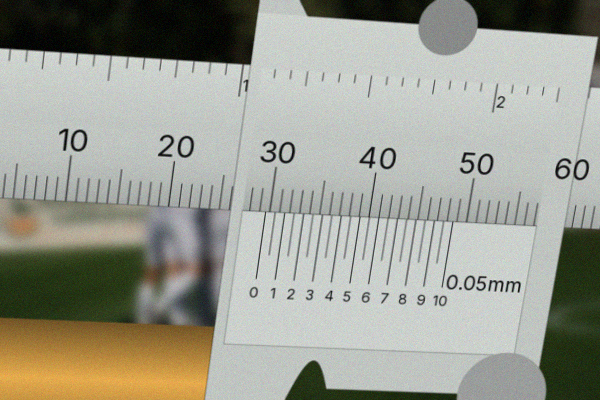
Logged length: 29.6 mm
